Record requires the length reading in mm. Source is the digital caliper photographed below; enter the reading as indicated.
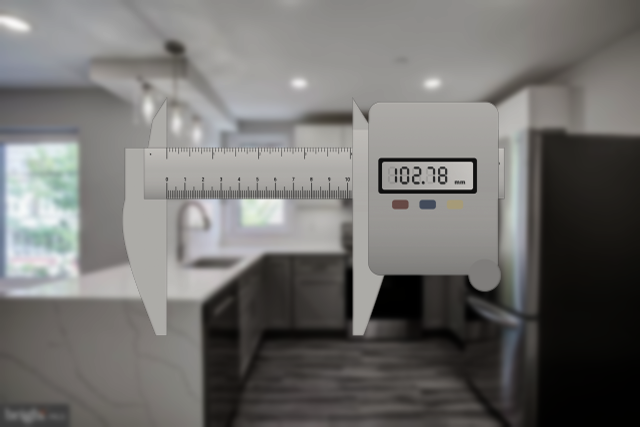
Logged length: 102.78 mm
